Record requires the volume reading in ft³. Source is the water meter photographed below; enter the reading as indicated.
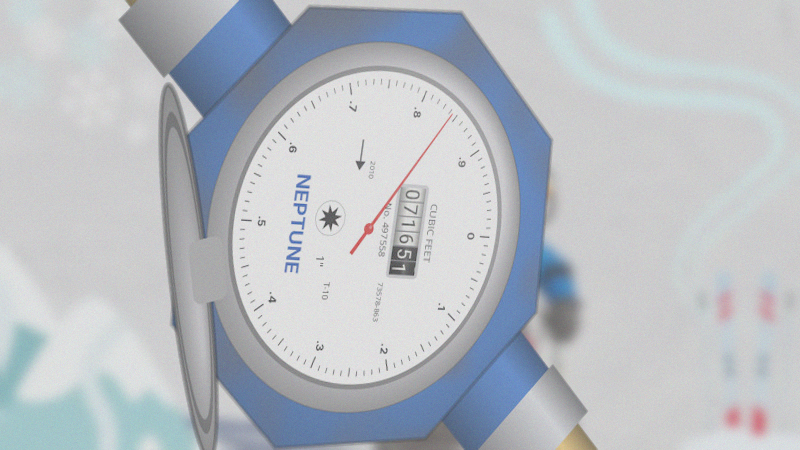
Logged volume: 71650.84 ft³
